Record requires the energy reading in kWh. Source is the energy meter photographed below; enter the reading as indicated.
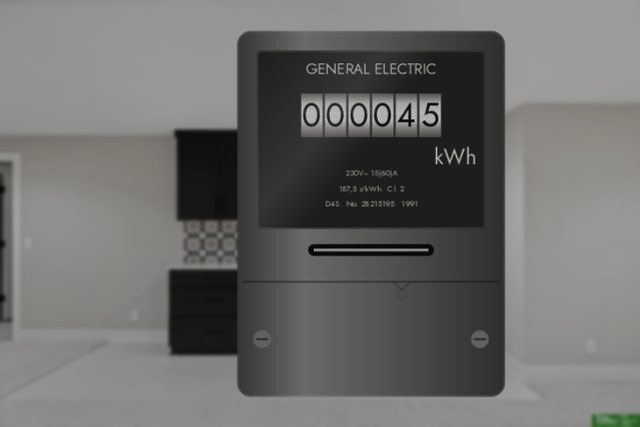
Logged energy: 45 kWh
